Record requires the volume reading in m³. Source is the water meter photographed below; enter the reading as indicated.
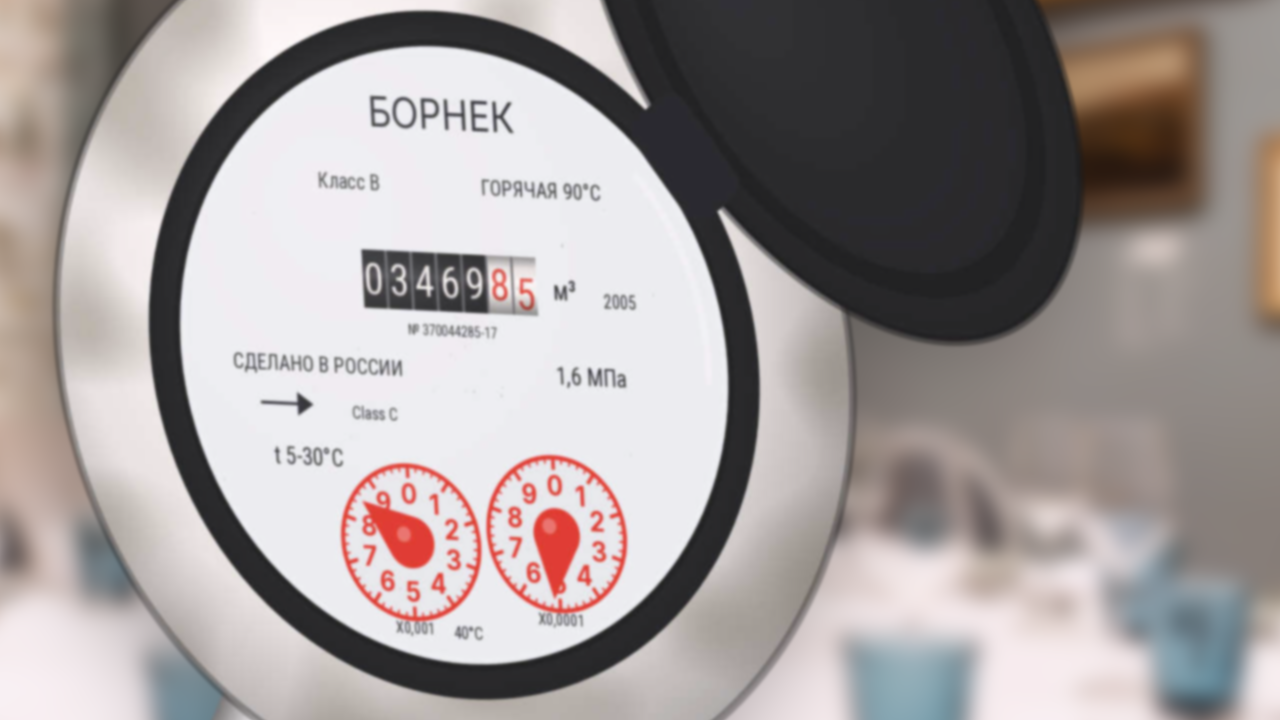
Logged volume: 3469.8485 m³
